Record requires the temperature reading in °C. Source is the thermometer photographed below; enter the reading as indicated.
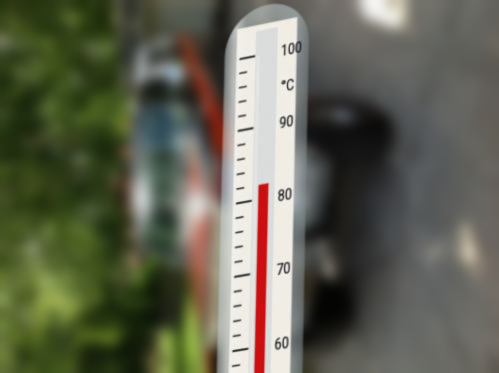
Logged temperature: 82 °C
